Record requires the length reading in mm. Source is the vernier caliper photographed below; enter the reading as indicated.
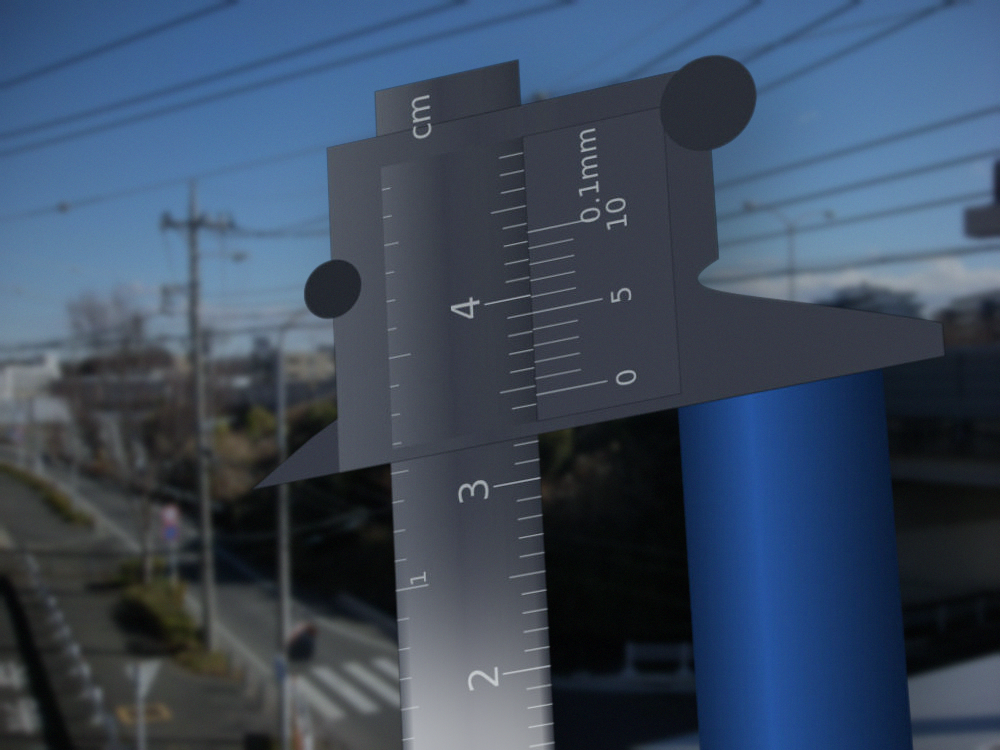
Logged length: 34.5 mm
